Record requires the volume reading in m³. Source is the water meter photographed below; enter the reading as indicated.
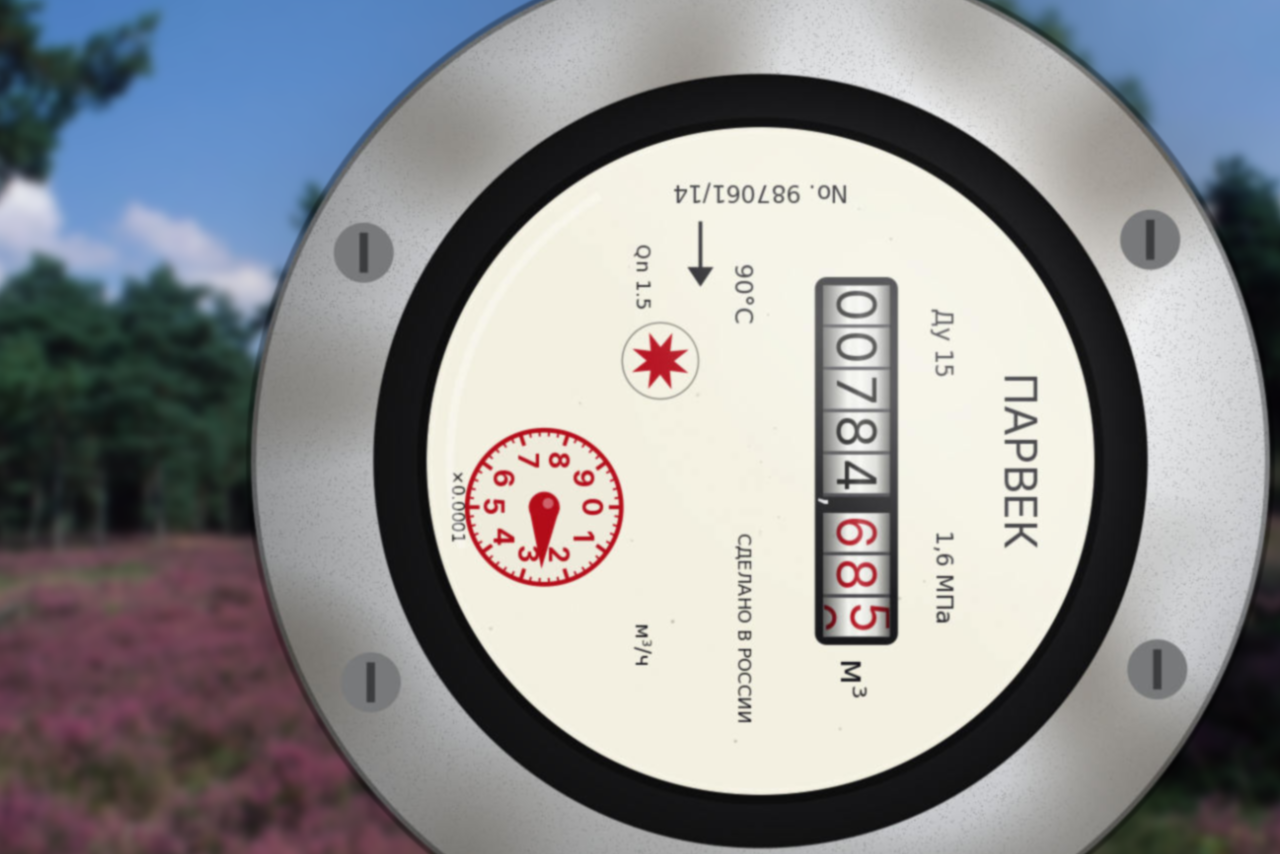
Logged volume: 784.6852 m³
